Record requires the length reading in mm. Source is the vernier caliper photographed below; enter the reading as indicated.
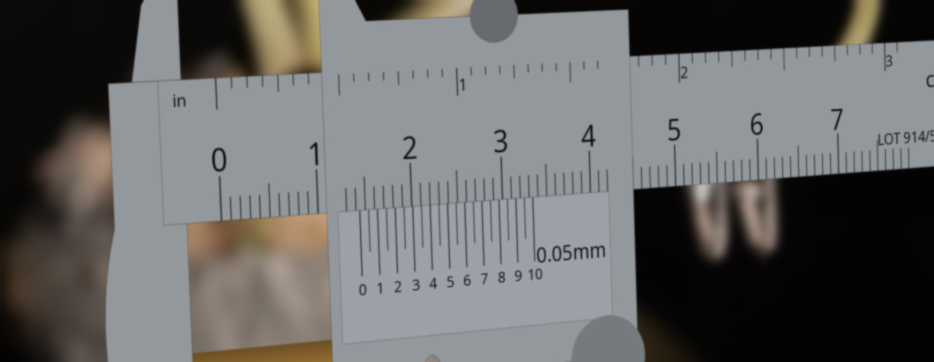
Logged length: 14.4 mm
